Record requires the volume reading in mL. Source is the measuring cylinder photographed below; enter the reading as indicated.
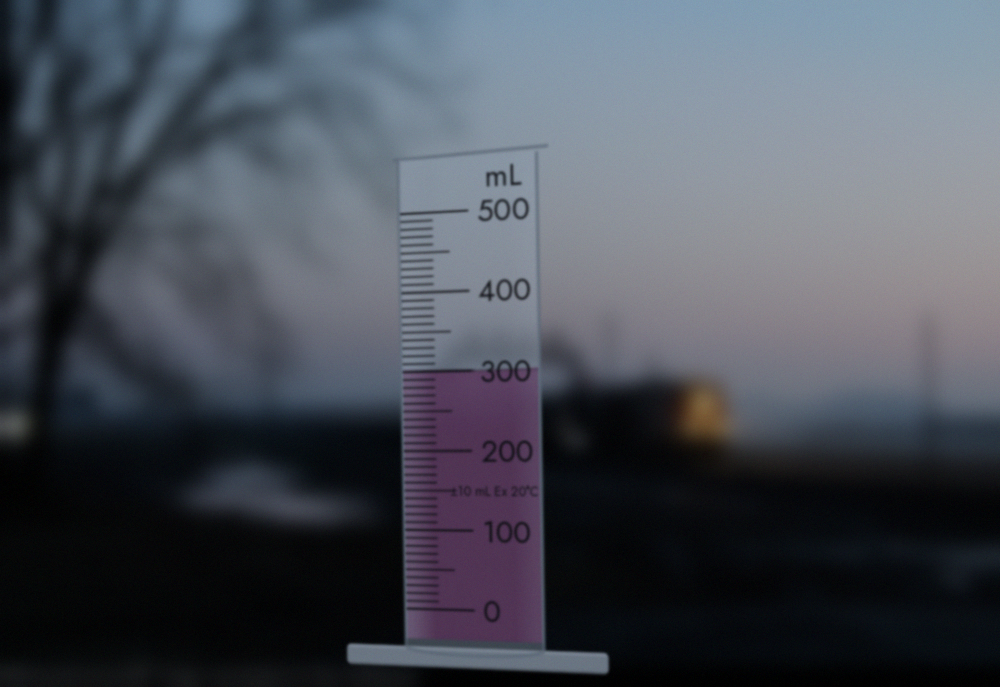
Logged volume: 300 mL
